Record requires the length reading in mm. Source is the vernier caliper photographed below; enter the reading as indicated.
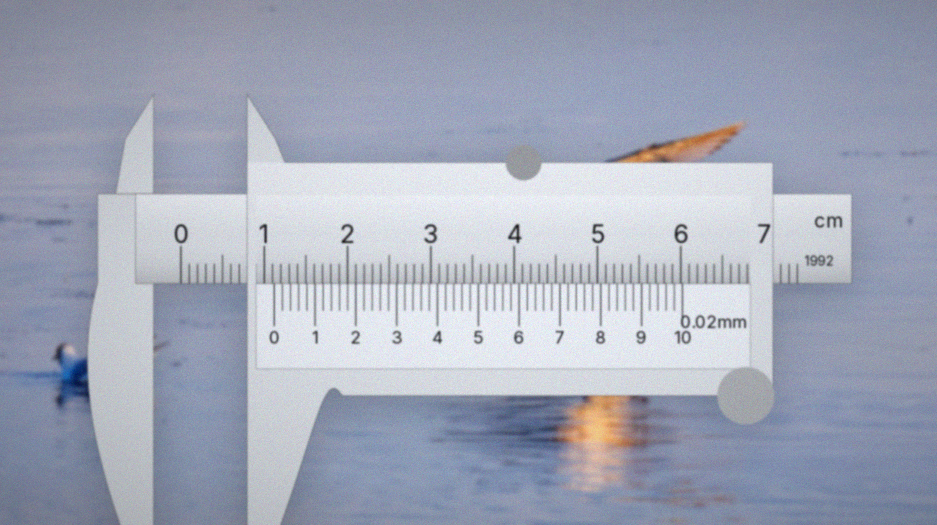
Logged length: 11.2 mm
